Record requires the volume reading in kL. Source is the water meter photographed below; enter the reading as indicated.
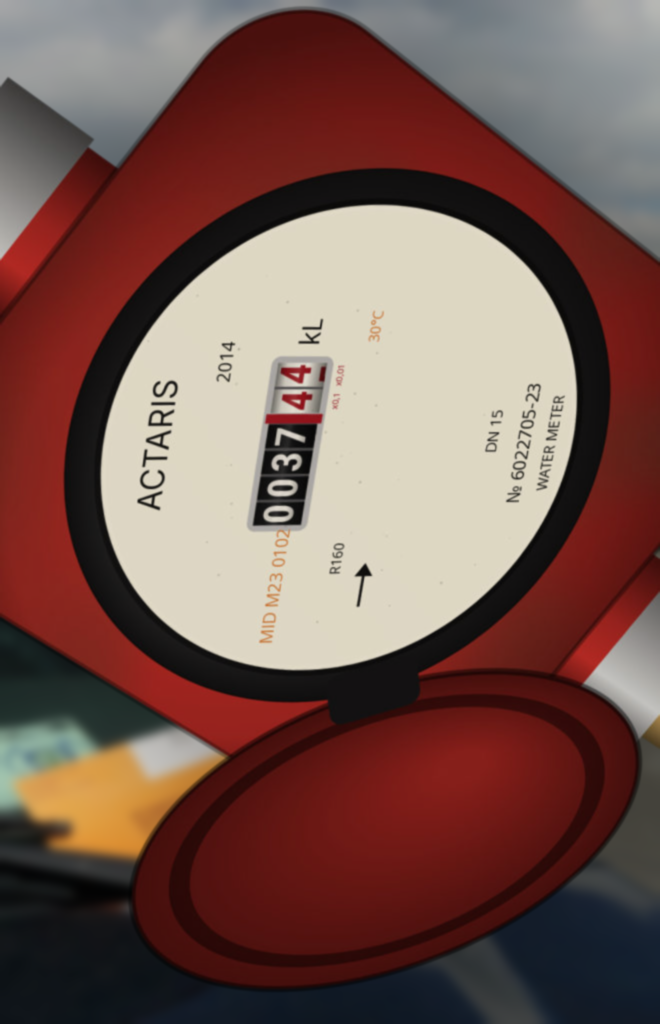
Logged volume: 37.44 kL
